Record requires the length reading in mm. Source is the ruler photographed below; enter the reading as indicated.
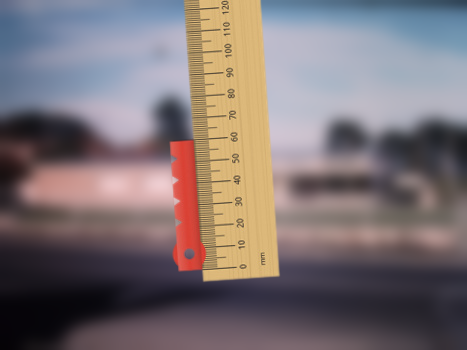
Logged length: 60 mm
